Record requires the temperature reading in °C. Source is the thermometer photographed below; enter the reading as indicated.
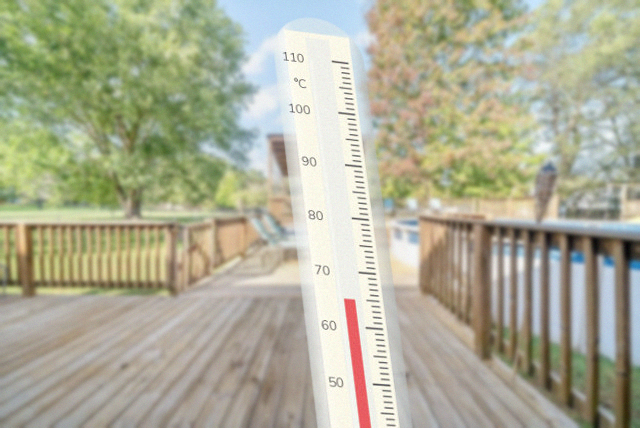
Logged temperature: 65 °C
